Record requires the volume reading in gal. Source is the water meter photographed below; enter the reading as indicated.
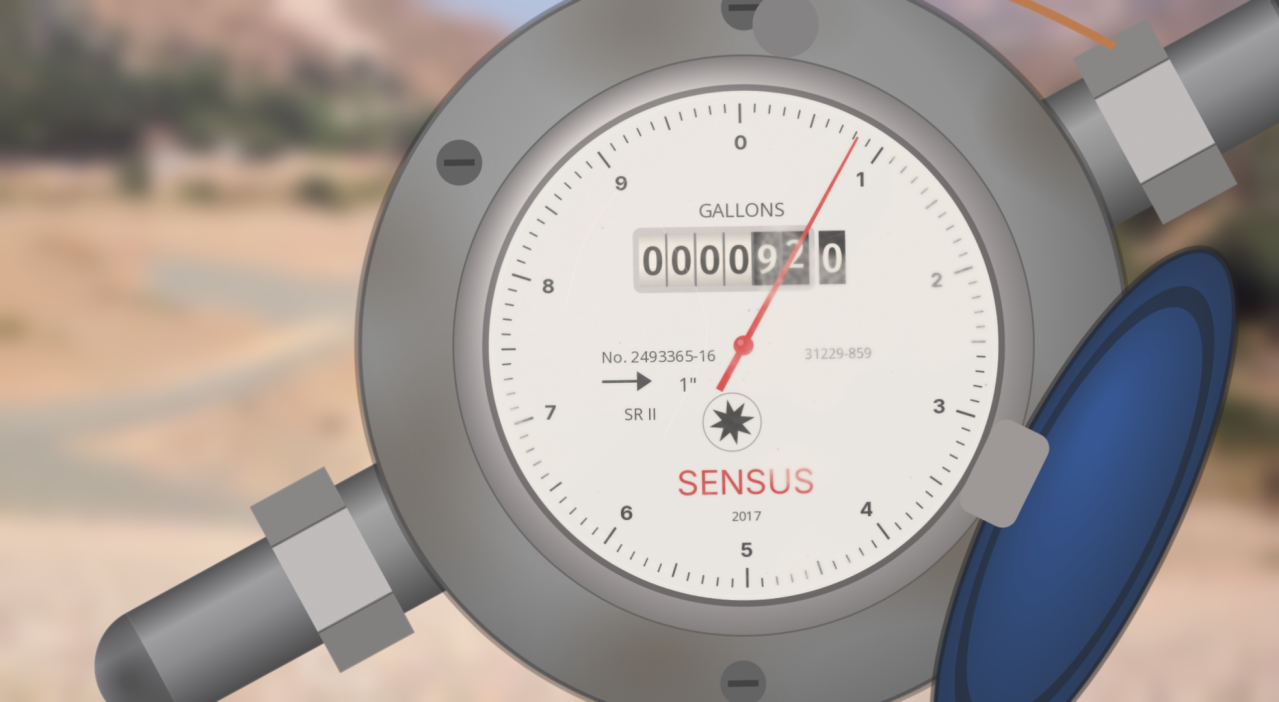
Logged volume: 920.8 gal
